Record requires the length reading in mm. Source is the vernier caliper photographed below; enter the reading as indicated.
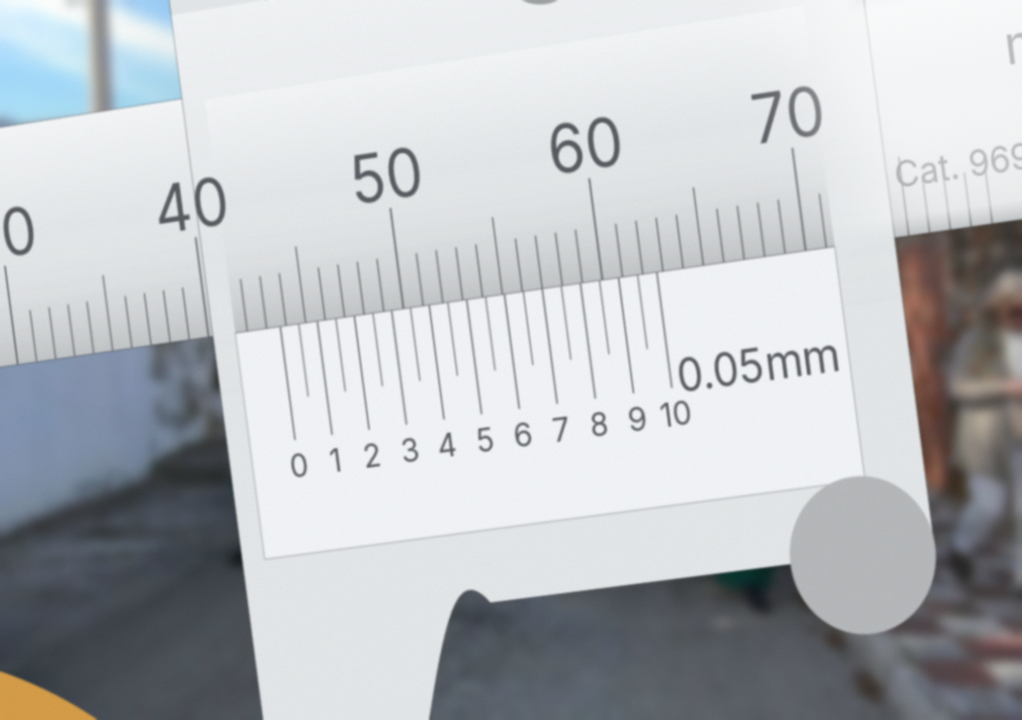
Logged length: 43.7 mm
